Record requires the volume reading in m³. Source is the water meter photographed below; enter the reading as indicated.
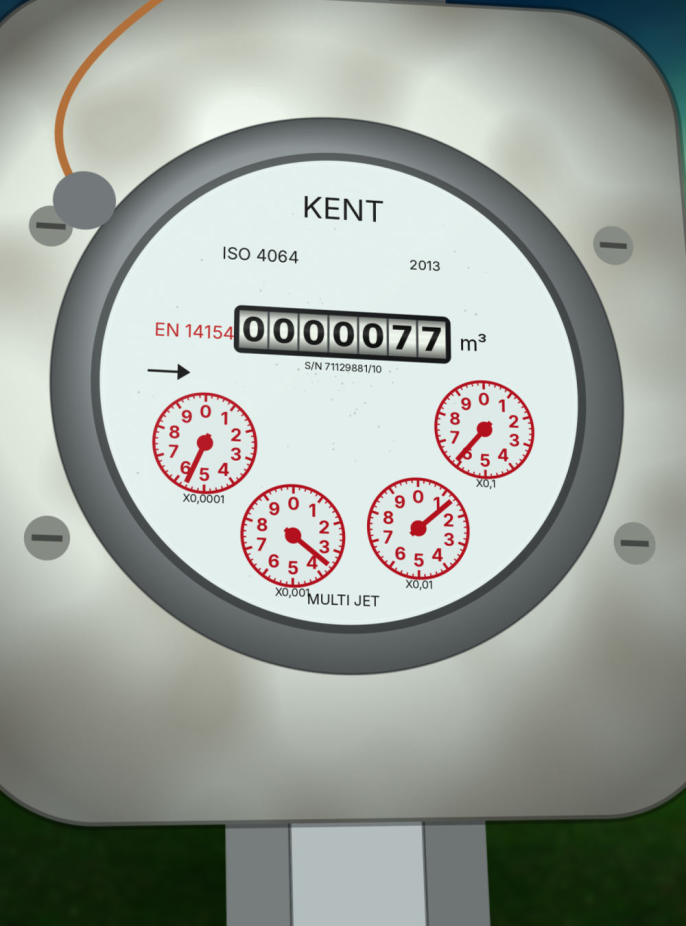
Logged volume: 77.6135 m³
